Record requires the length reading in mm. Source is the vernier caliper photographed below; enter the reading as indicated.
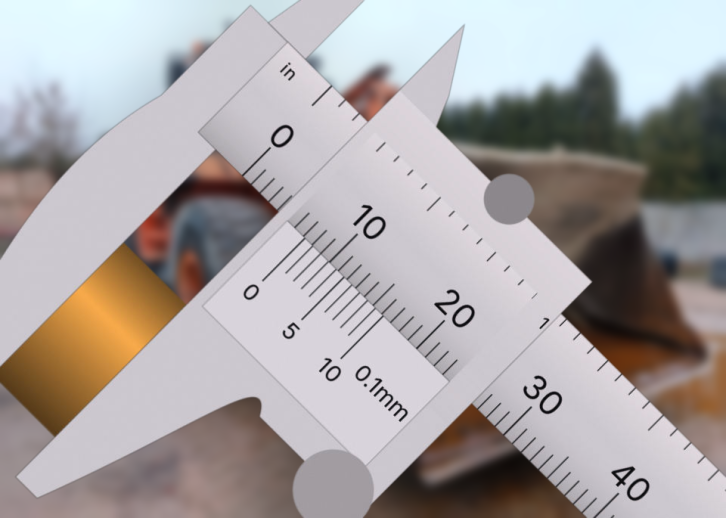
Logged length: 7.2 mm
